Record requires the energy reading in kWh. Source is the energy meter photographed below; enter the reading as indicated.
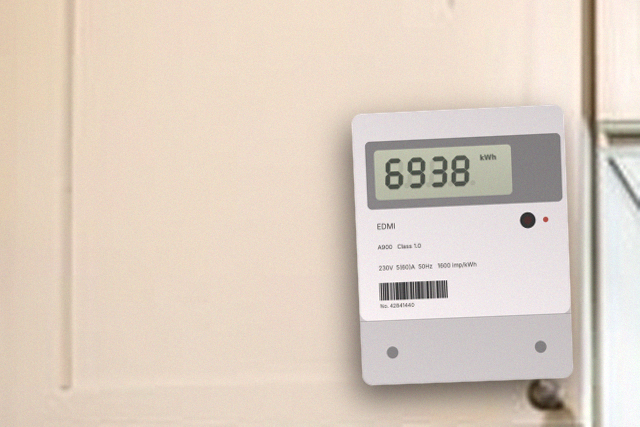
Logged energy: 6938 kWh
